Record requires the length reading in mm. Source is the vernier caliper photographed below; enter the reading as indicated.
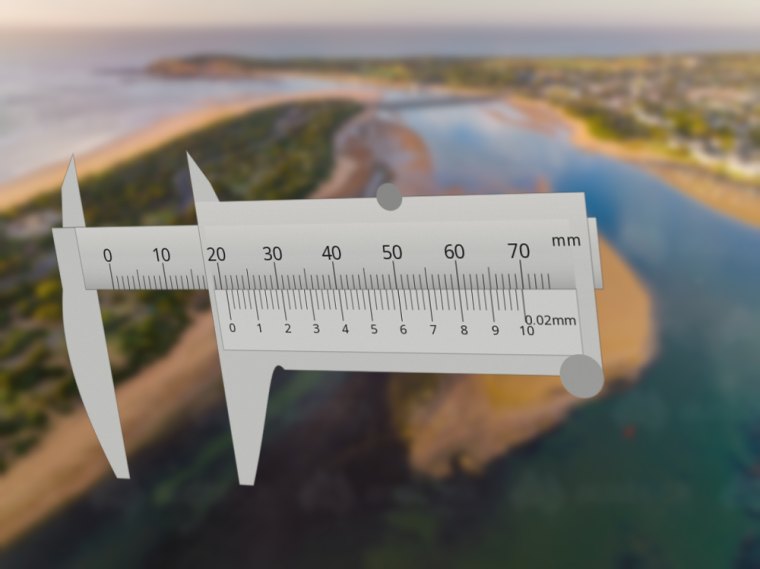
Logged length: 20.8 mm
